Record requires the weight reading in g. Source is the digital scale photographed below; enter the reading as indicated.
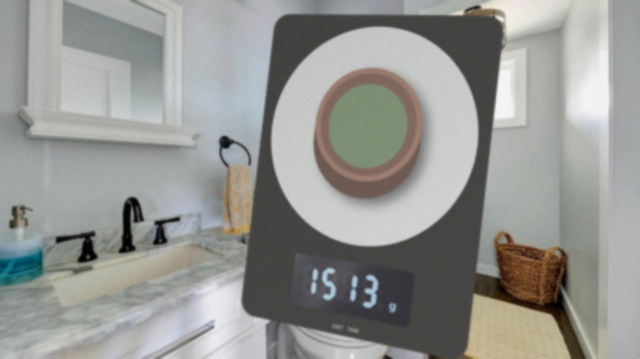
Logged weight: 1513 g
